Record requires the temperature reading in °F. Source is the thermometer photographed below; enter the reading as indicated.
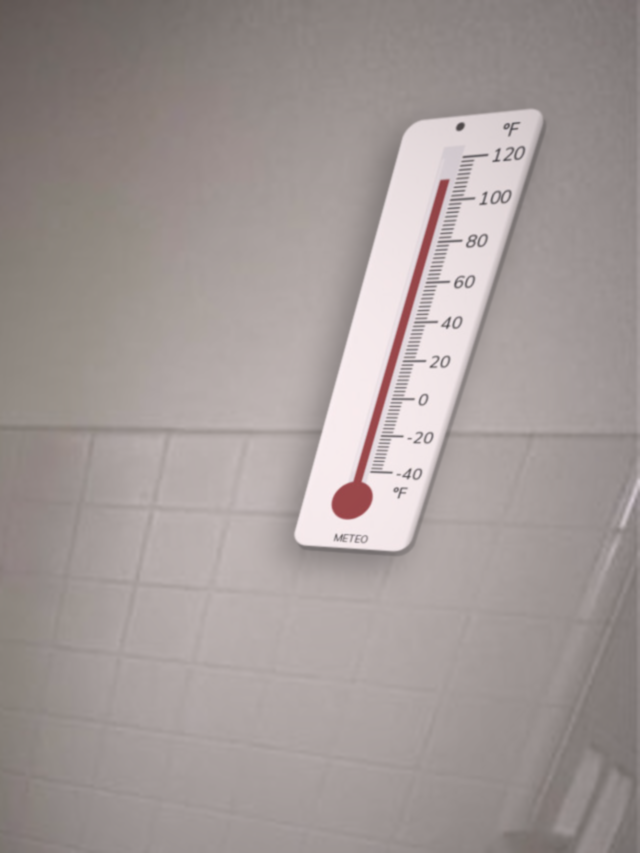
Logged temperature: 110 °F
